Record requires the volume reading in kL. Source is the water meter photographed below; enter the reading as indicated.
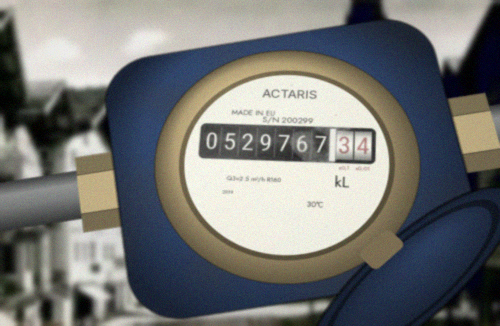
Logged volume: 529767.34 kL
